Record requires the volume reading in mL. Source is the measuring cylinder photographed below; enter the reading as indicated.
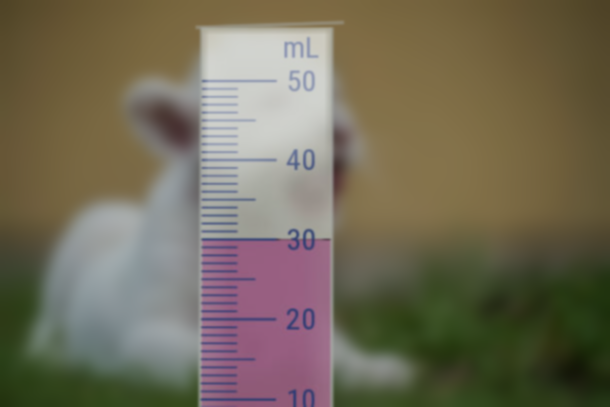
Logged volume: 30 mL
